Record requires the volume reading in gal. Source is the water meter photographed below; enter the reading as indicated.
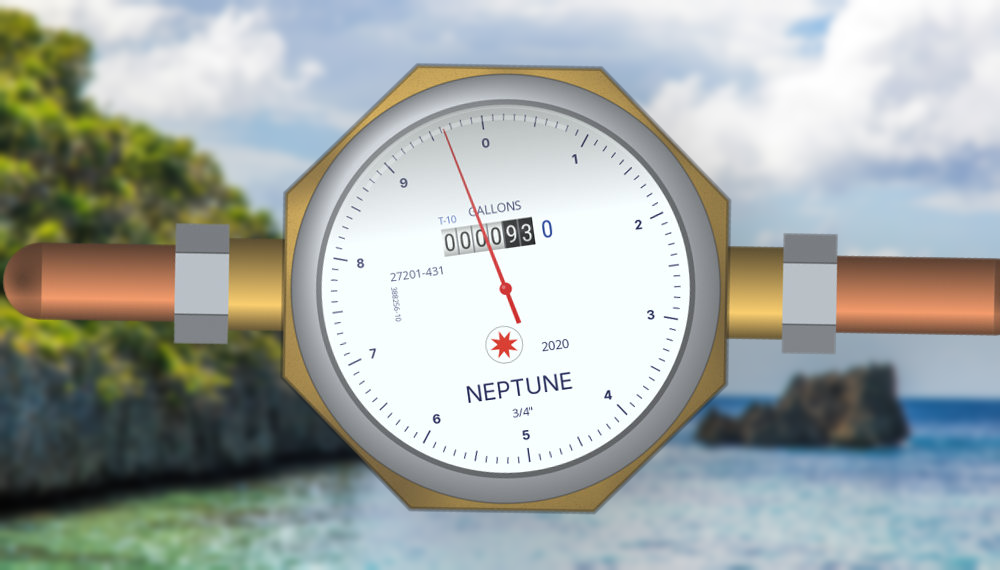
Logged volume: 929.6 gal
